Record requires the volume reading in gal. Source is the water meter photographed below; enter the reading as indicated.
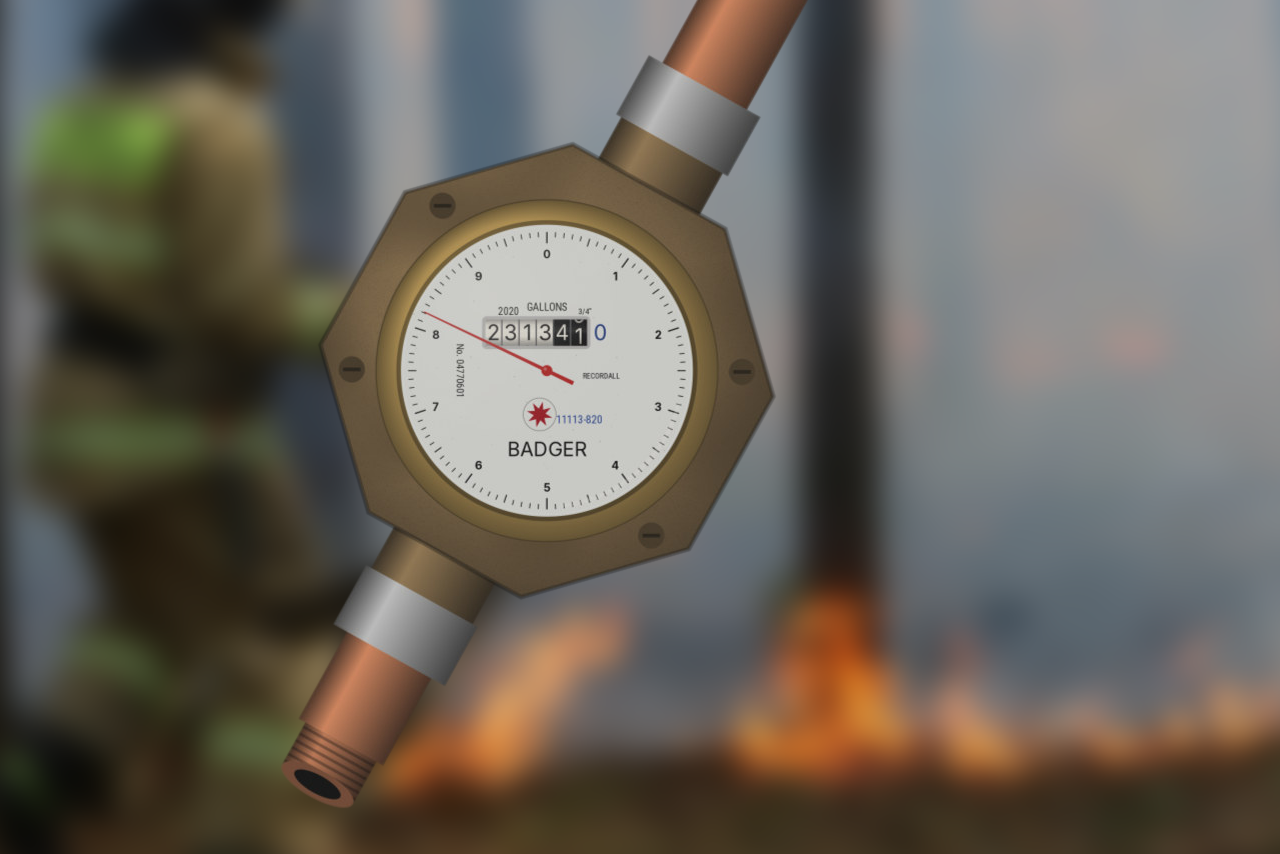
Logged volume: 2313408.2 gal
